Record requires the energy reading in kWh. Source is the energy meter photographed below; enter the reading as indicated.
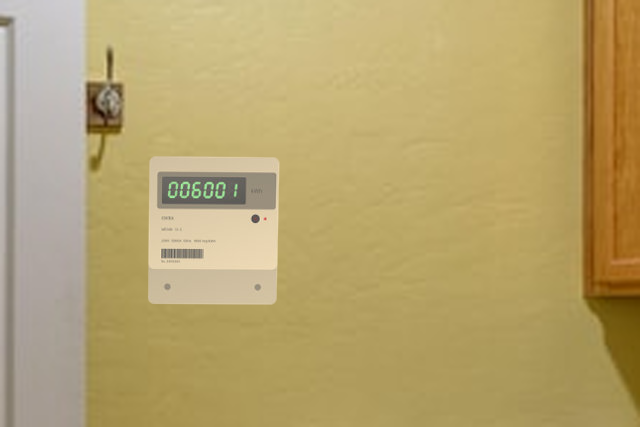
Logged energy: 6001 kWh
